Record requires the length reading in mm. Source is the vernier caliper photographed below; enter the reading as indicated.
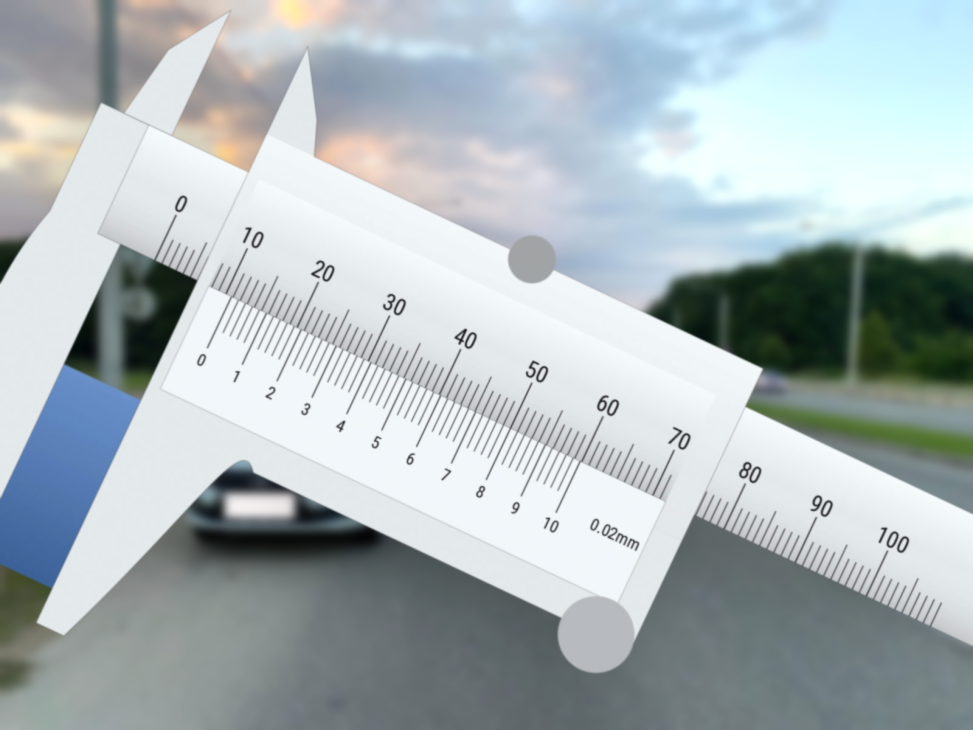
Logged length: 10.8 mm
